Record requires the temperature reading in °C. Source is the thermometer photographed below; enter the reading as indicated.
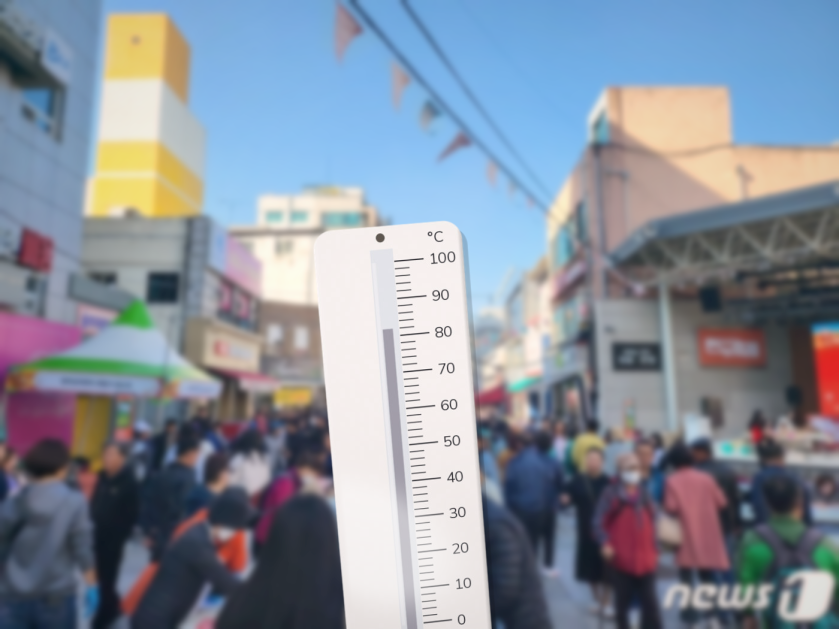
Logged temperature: 82 °C
